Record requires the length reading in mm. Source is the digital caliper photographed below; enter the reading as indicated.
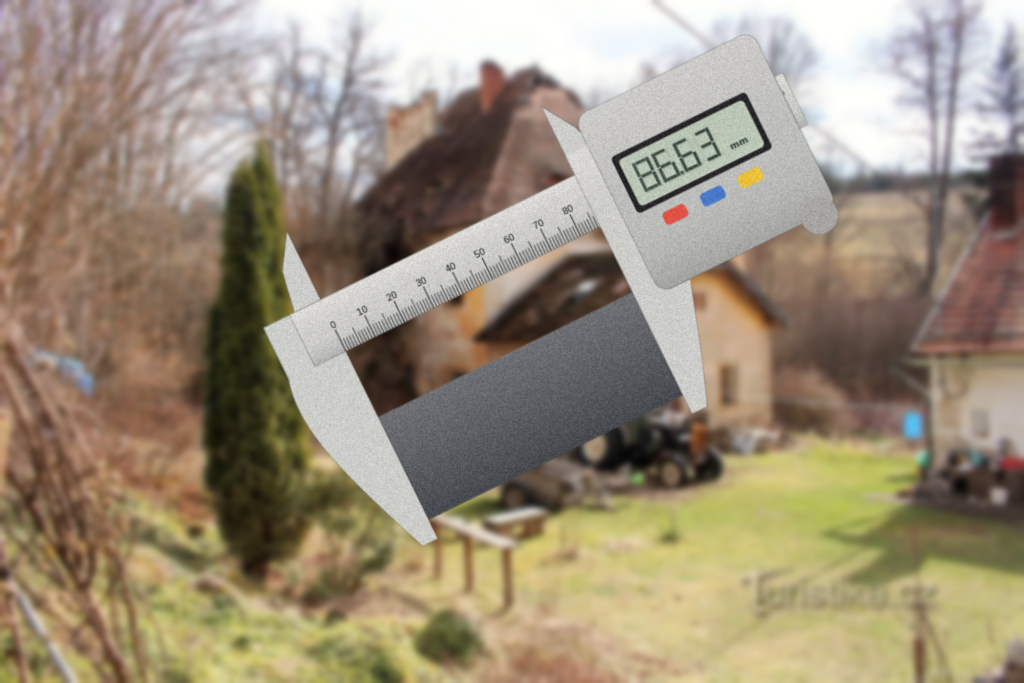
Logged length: 86.63 mm
